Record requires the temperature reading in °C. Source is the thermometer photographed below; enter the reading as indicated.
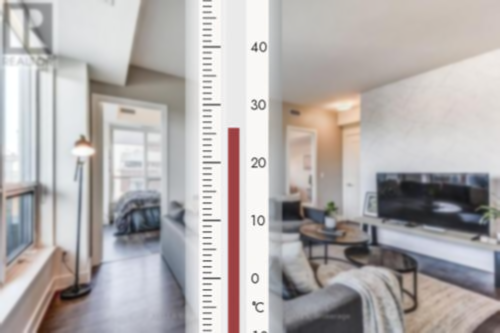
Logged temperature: 26 °C
